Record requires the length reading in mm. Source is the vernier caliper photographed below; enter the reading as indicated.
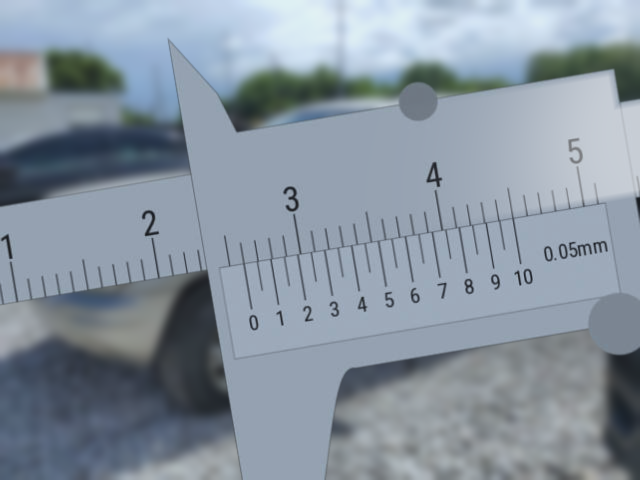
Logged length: 26.0 mm
